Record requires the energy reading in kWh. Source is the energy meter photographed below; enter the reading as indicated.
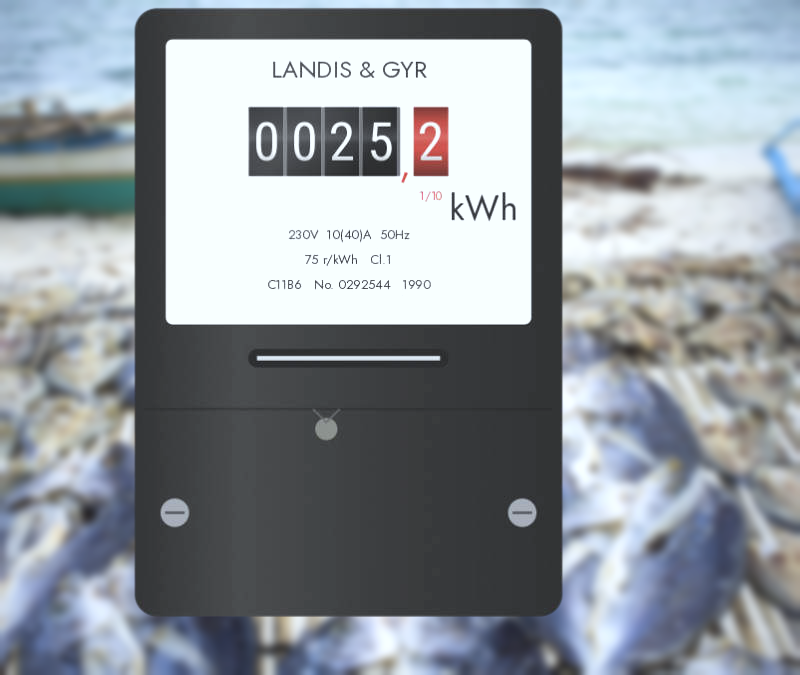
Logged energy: 25.2 kWh
